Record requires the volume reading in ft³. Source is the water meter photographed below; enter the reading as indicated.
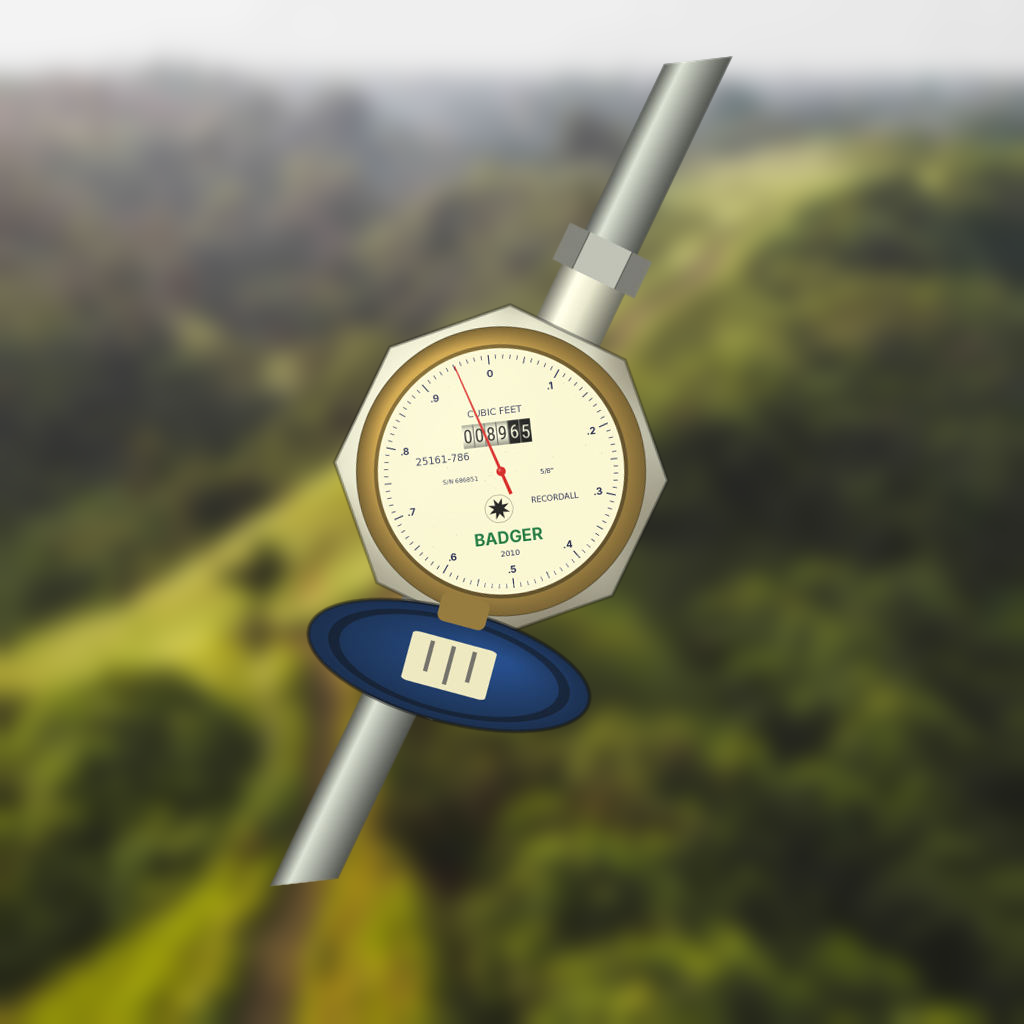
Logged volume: 8964.95 ft³
